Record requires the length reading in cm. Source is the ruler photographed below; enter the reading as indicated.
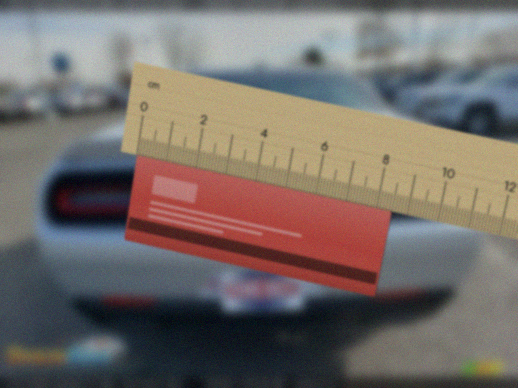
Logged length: 8.5 cm
